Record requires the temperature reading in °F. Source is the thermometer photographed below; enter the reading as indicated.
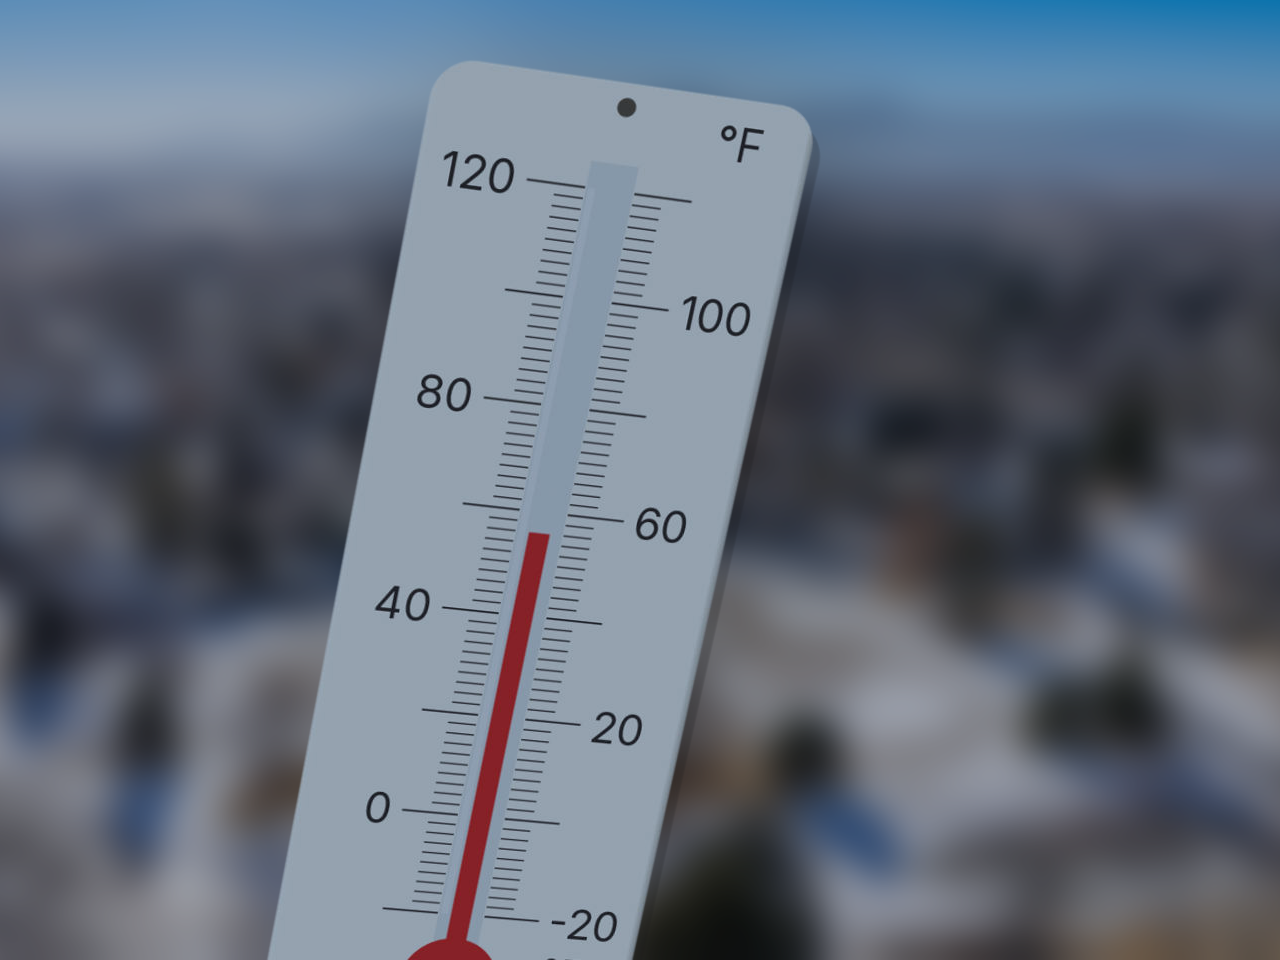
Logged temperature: 56 °F
